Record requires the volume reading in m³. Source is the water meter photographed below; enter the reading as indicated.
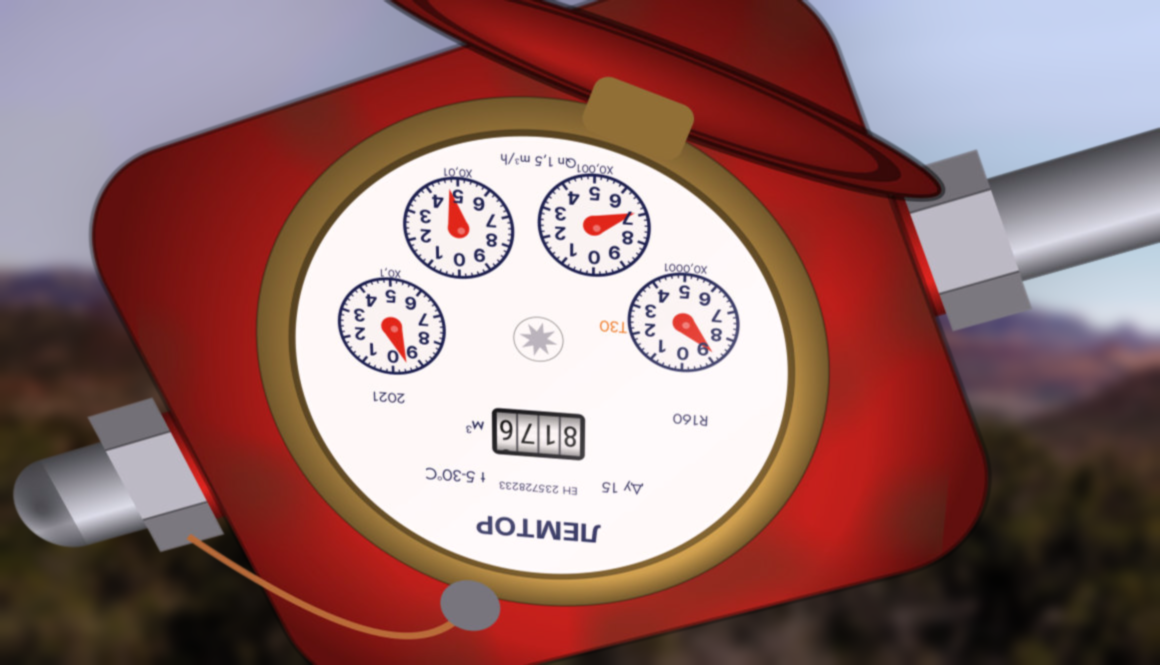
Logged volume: 8175.9468 m³
